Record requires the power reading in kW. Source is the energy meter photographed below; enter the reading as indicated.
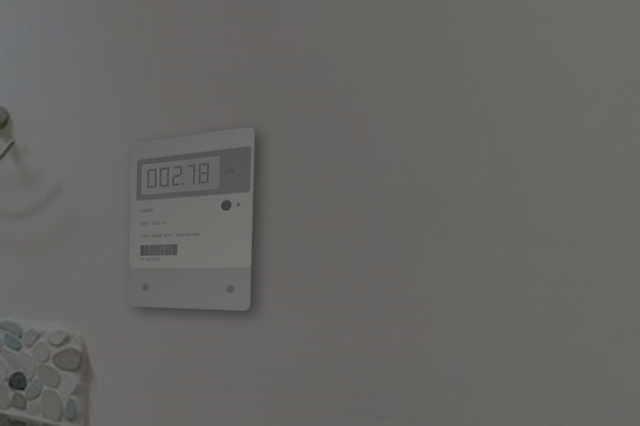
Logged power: 2.78 kW
